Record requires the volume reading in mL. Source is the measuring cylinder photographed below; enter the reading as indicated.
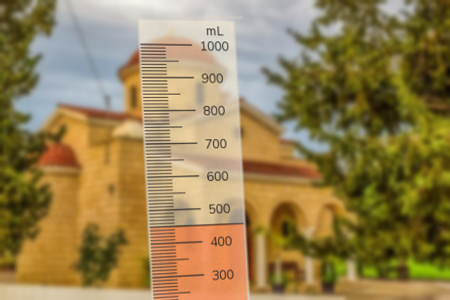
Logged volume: 450 mL
